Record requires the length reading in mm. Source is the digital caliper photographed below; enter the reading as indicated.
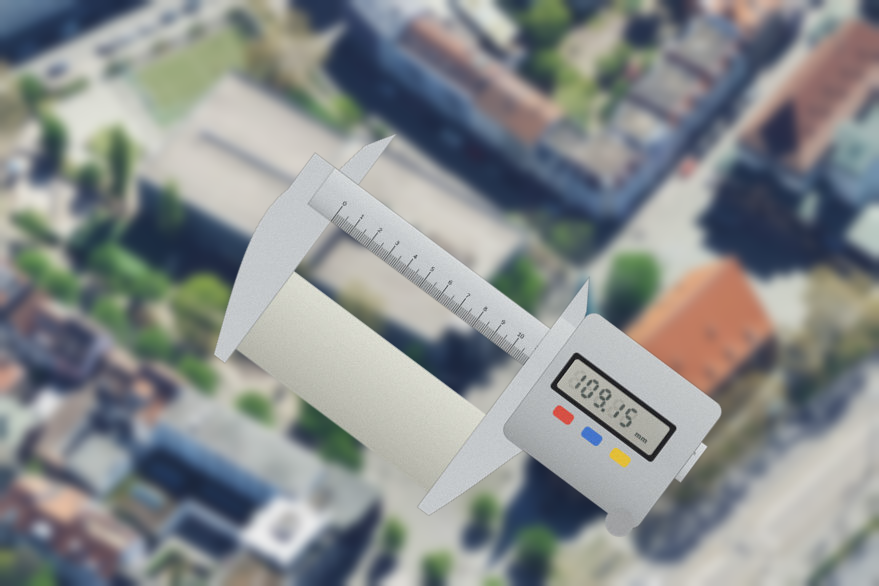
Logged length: 109.15 mm
